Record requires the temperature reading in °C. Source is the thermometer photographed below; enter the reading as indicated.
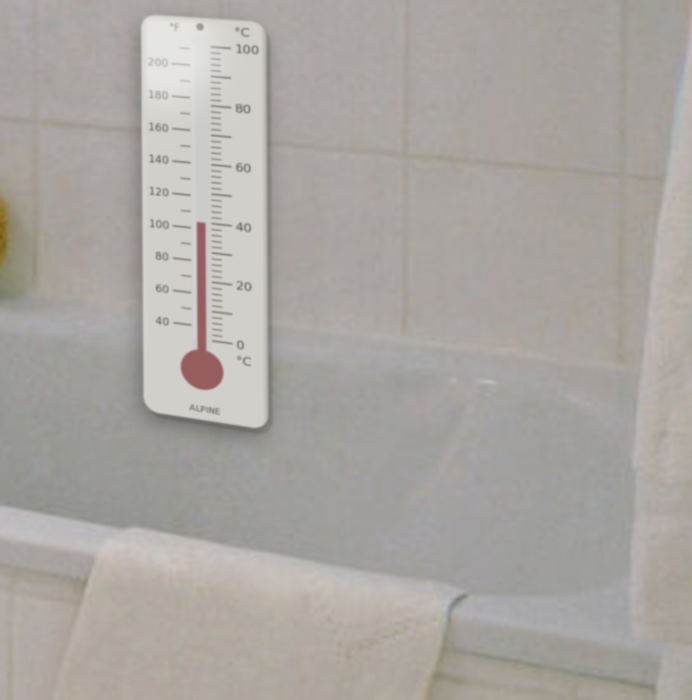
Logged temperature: 40 °C
